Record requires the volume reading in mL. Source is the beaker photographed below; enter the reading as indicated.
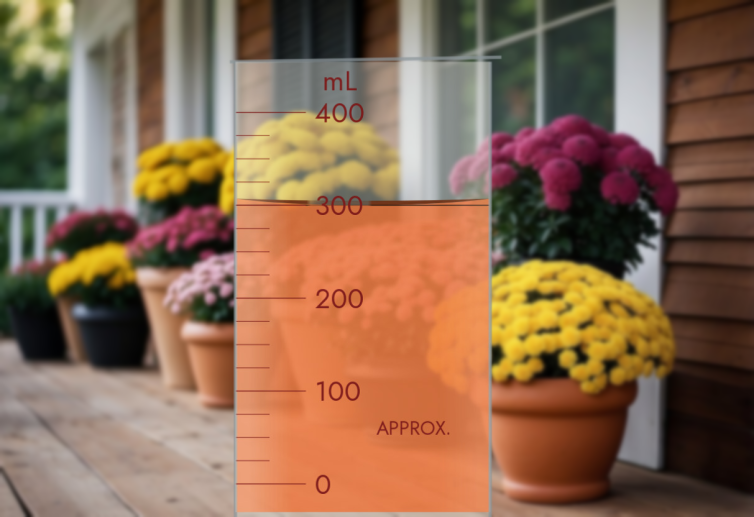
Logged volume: 300 mL
